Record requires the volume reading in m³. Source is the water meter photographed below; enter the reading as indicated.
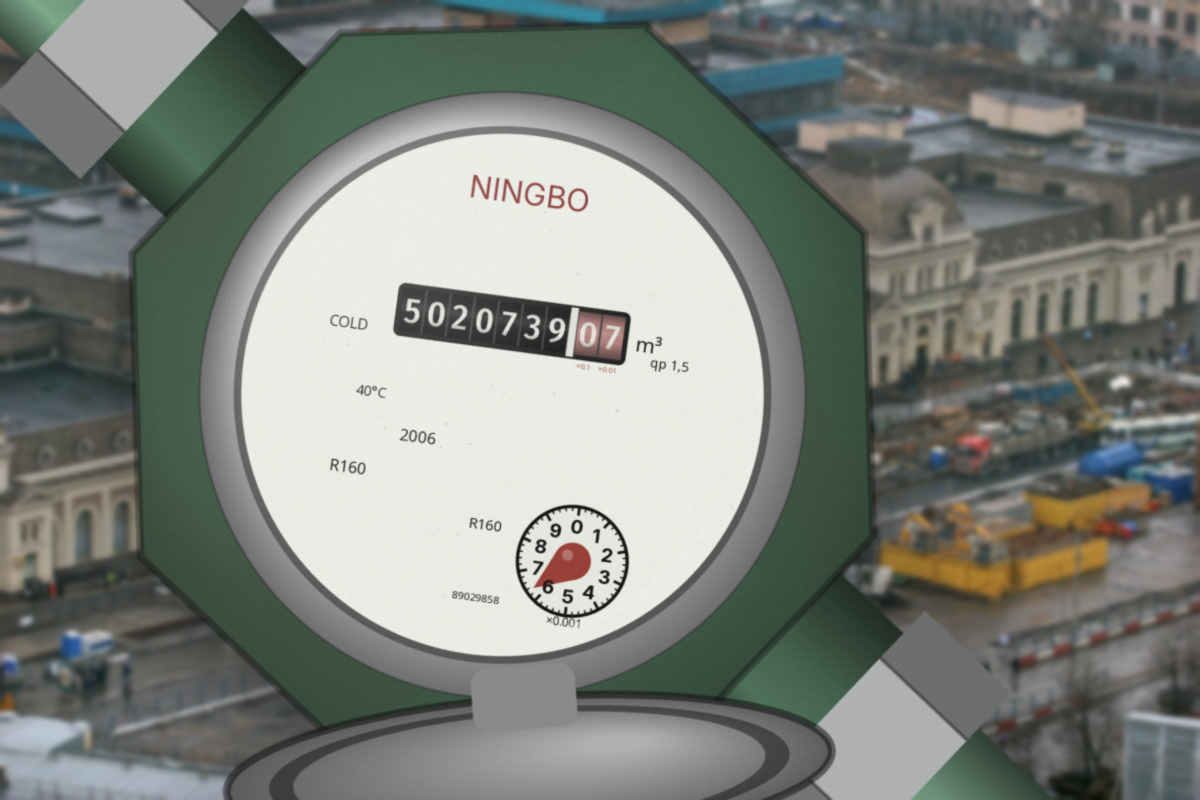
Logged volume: 5020739.076 m³
